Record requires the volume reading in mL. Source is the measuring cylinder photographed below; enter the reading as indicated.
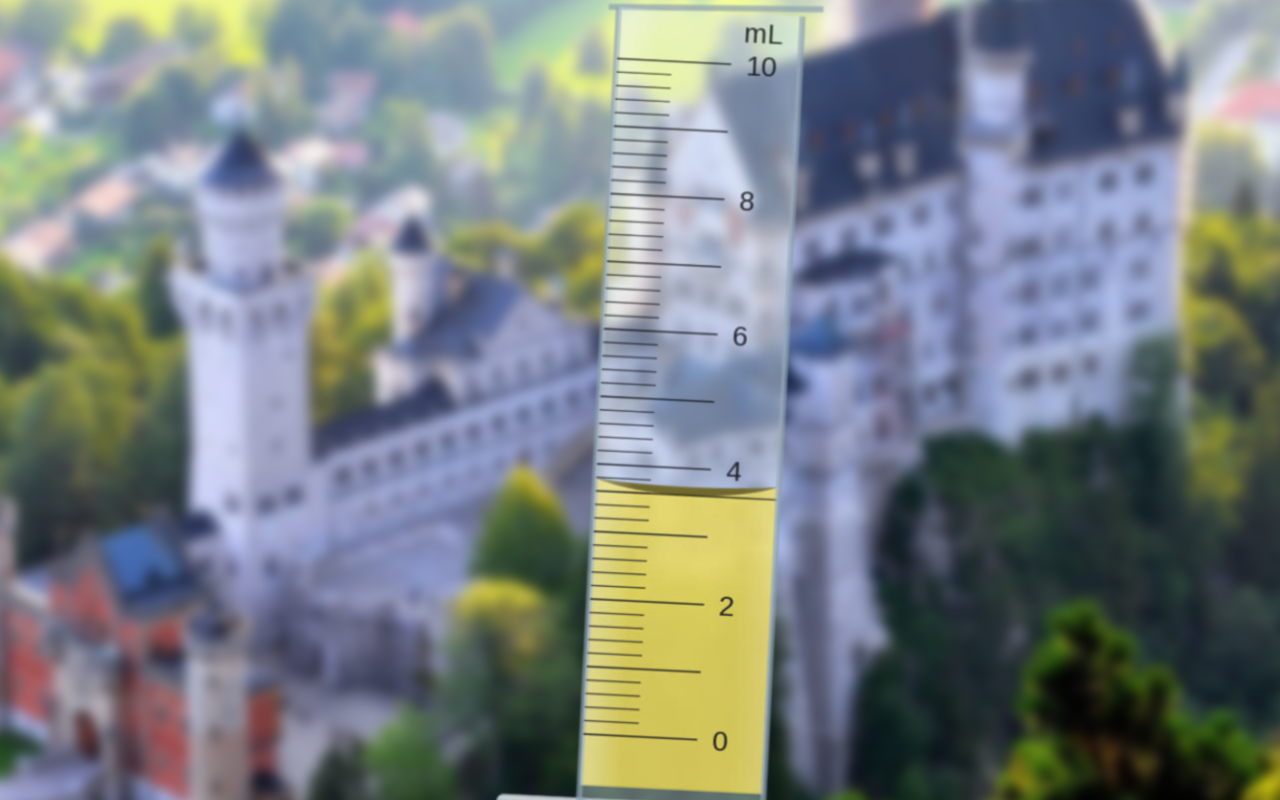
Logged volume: 3.6 mL
